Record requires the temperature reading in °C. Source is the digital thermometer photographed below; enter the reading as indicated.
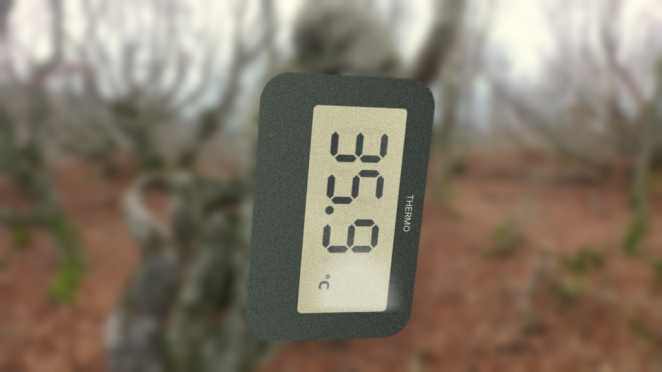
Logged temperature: 35.9 °C
